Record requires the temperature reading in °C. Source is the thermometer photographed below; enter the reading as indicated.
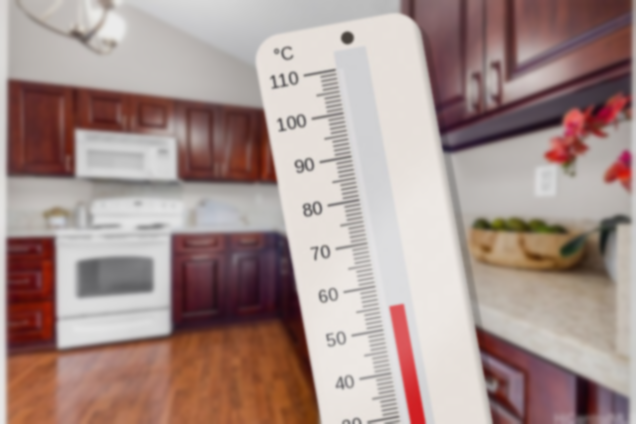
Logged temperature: 55 °C
